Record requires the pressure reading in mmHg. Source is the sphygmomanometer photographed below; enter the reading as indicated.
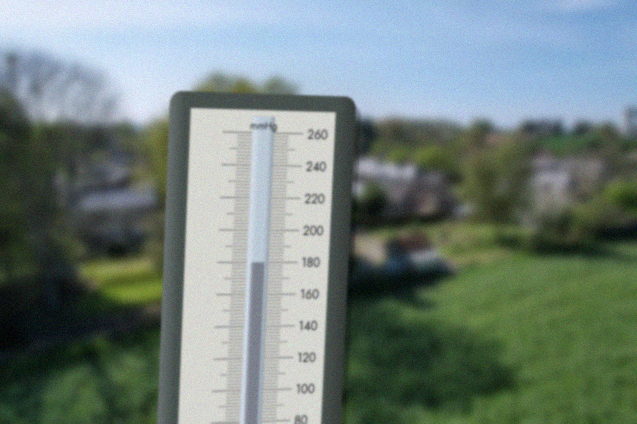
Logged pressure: 180 mmHg
